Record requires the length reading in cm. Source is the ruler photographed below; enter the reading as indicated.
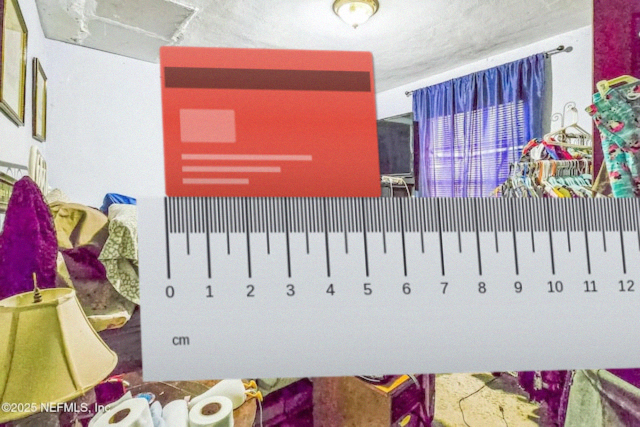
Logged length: 5.5 cm
